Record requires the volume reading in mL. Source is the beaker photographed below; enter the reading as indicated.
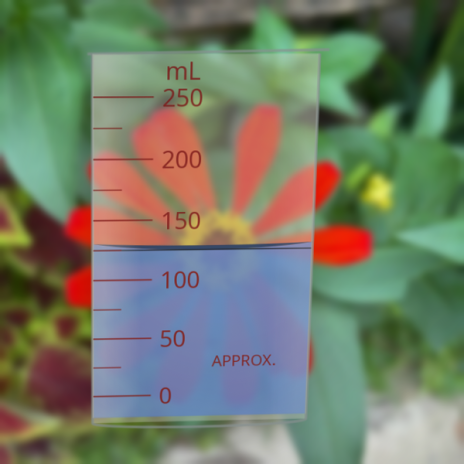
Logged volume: 125 mL
